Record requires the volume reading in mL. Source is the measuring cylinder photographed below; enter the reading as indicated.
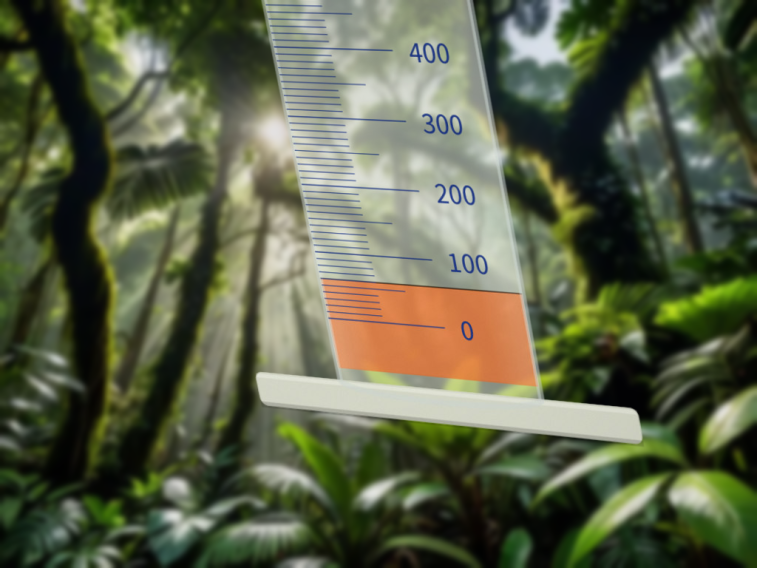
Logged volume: 60 mL
